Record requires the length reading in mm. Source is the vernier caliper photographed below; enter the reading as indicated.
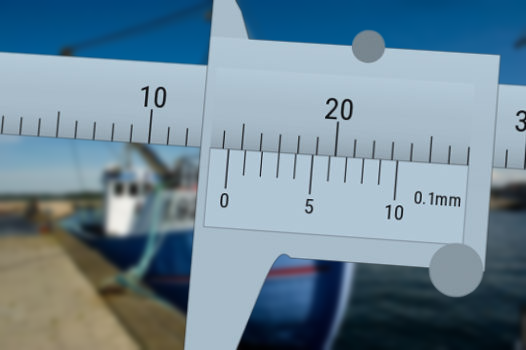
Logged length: 14.3 mm
